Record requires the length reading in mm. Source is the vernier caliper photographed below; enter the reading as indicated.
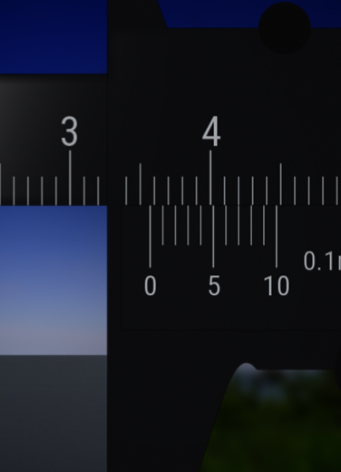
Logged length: 35.7 mm
